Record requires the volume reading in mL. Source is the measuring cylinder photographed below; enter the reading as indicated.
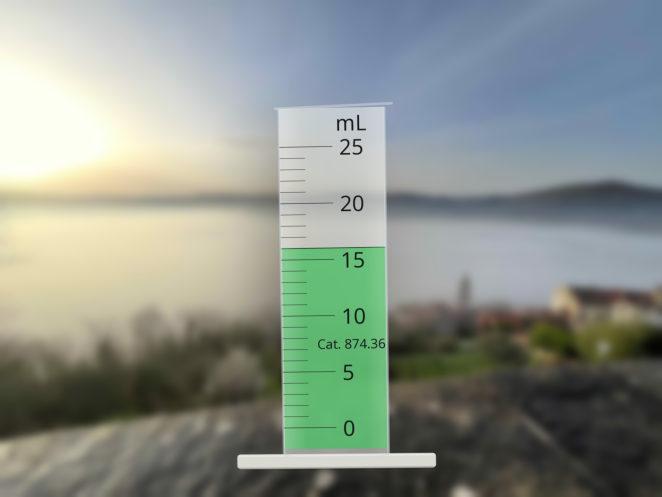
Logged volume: 16 mL
